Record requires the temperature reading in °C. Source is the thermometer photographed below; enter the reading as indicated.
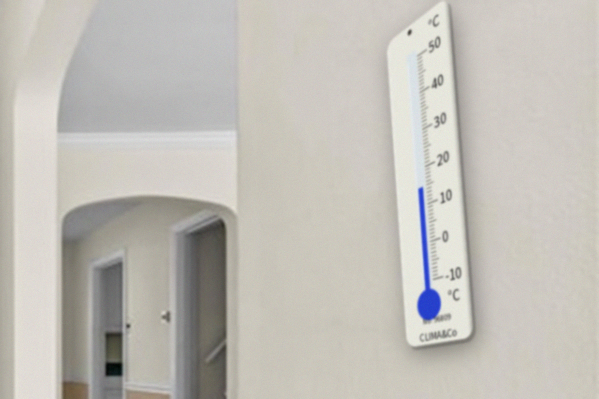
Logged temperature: 15 °C
